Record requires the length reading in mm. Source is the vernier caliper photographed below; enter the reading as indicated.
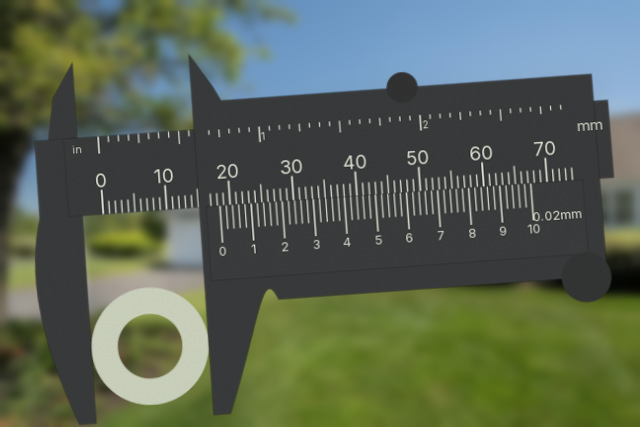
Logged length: 18.4 mm
